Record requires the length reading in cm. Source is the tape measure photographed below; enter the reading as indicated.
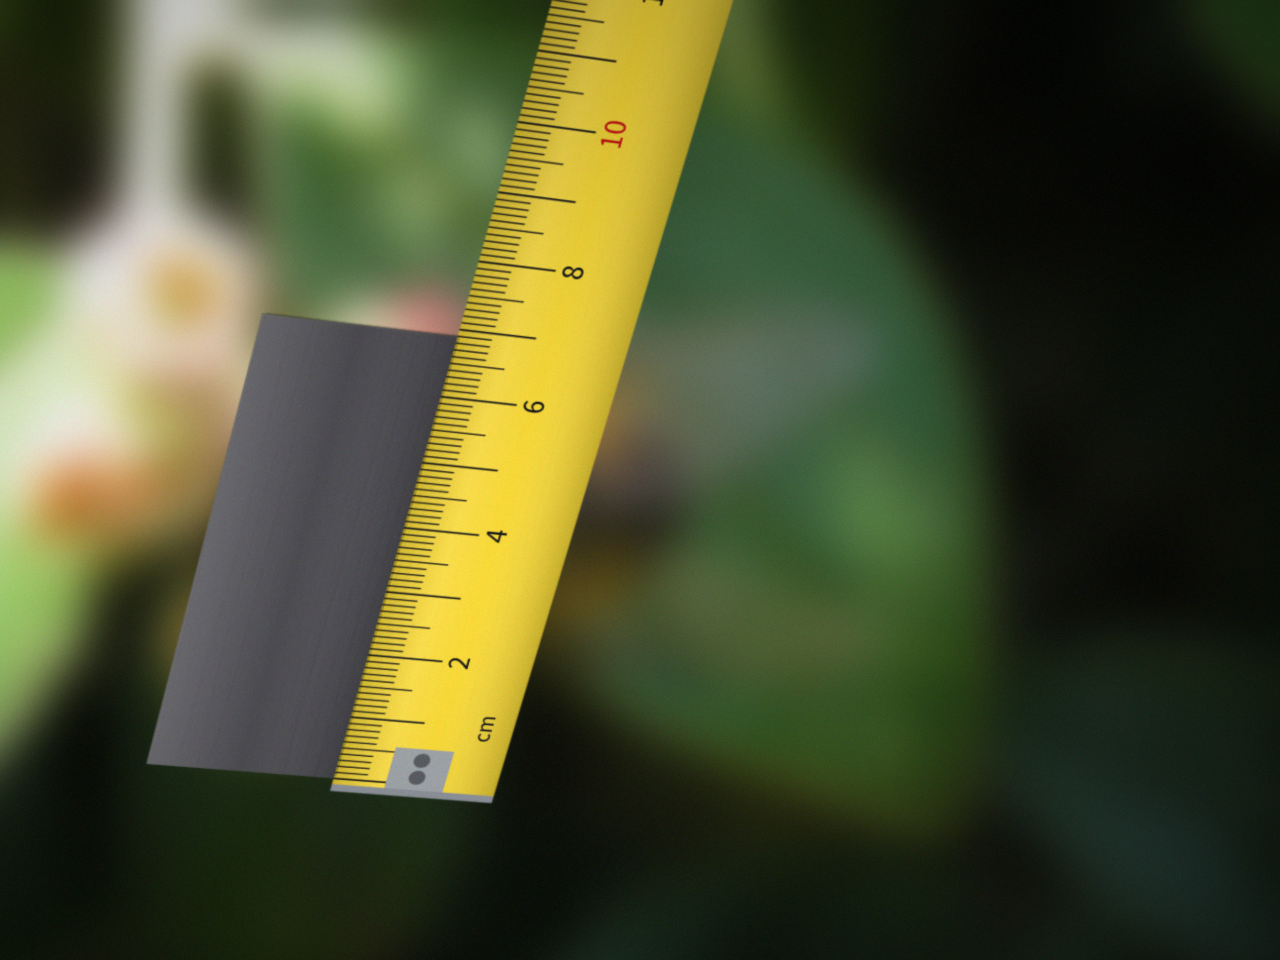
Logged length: 6.9 cm
